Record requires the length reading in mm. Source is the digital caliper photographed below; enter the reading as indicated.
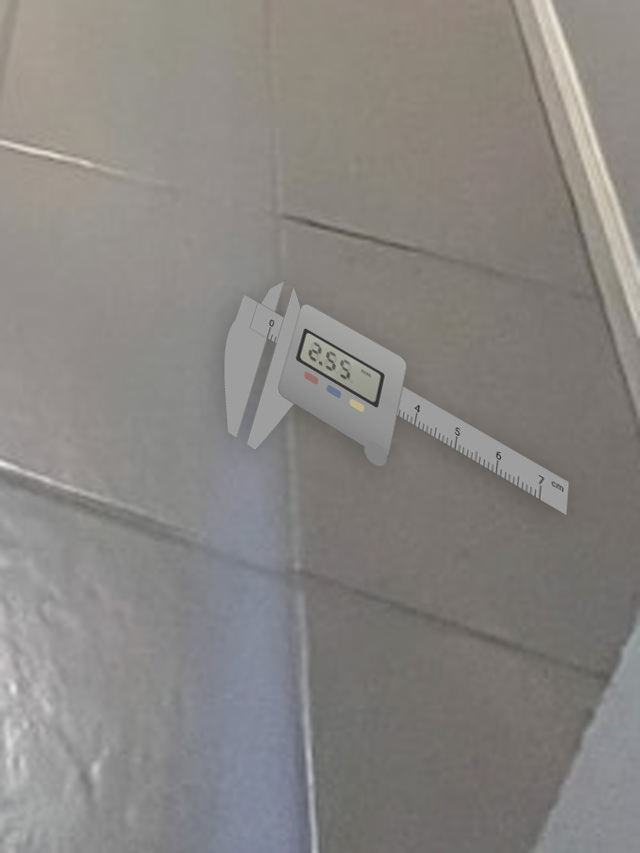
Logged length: 2.55 mm
